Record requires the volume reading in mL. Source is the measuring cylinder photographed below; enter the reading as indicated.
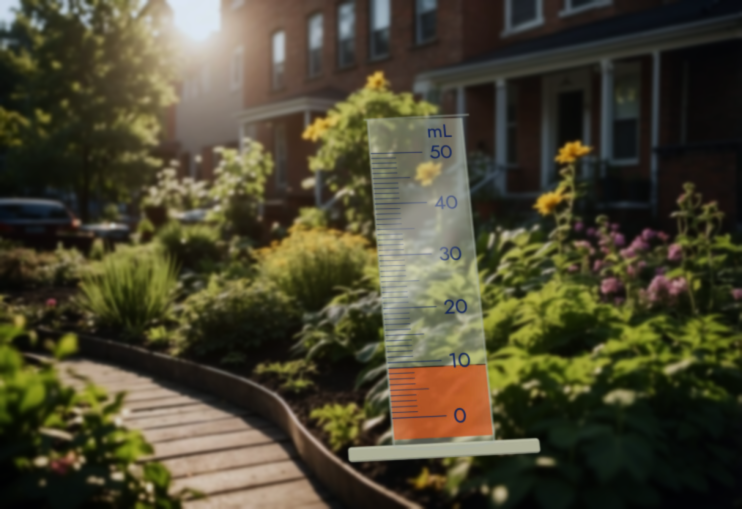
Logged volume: 9 mL
